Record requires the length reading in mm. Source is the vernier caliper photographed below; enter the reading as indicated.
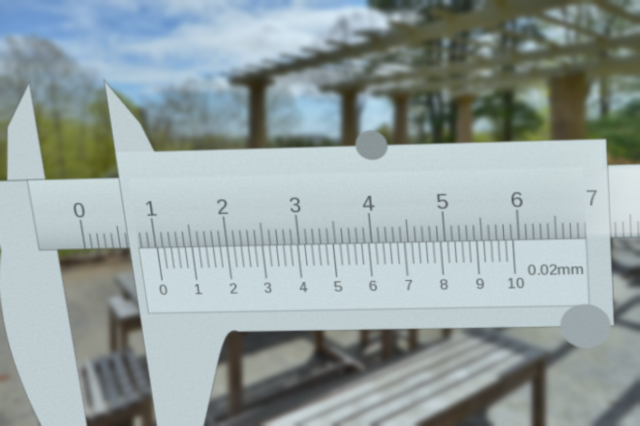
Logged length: 10.2 mm
